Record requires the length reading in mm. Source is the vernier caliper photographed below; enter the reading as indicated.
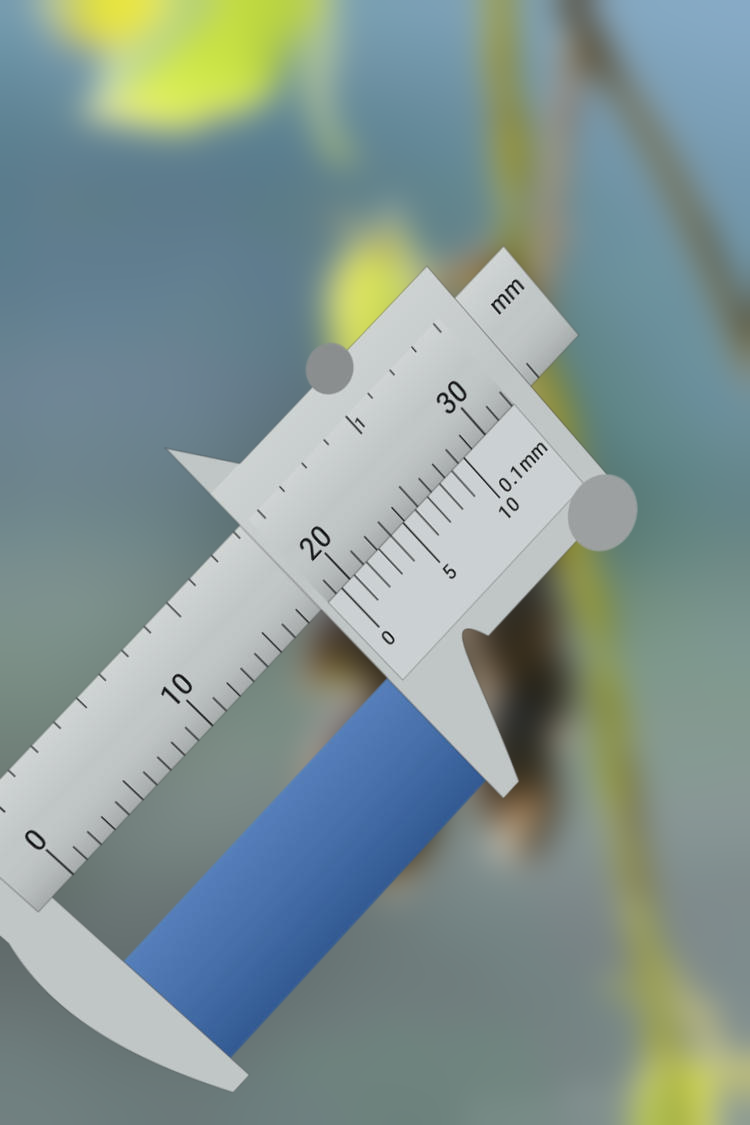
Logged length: 19.4 mm
